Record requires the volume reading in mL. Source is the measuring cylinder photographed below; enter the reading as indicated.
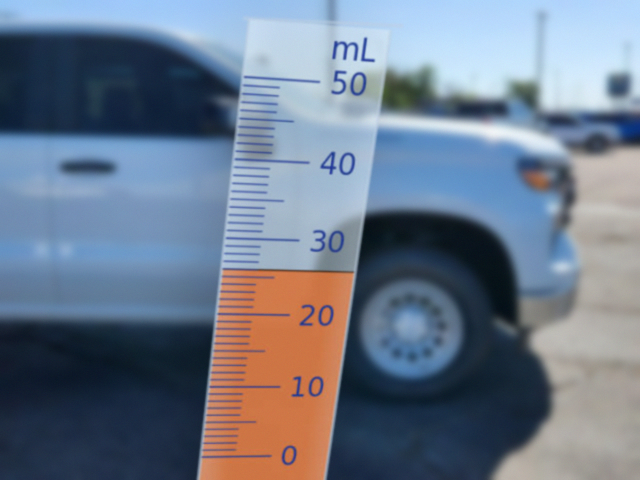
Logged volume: 26 mL
